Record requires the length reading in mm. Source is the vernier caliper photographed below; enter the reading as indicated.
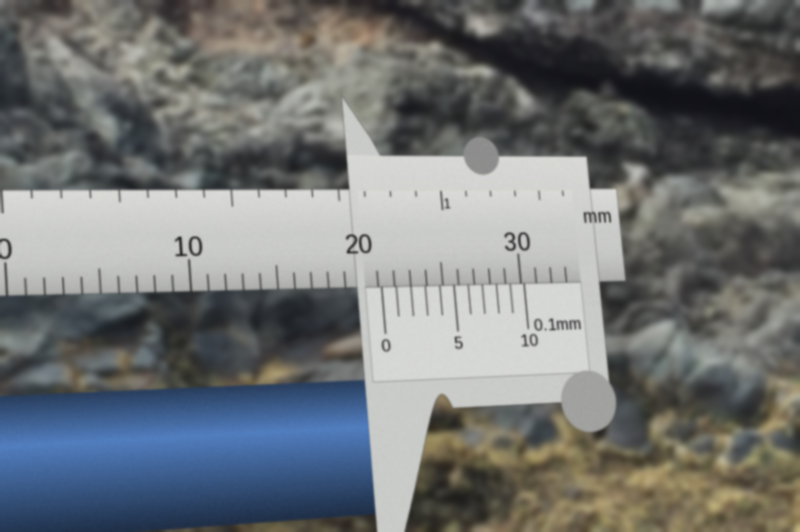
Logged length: 21.2 mm
